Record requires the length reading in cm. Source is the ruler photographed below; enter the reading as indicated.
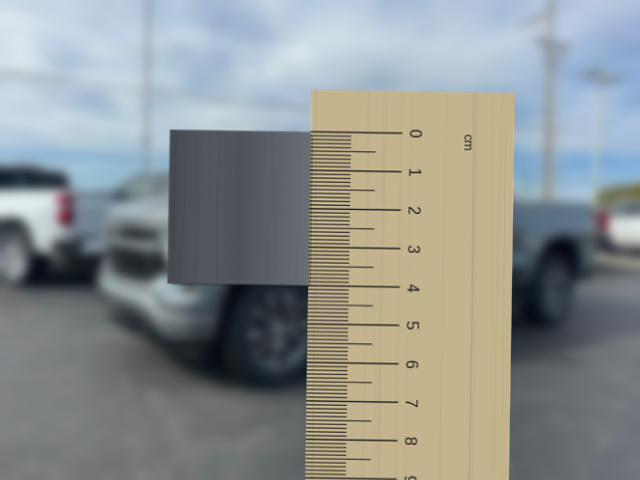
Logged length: 4 cm
